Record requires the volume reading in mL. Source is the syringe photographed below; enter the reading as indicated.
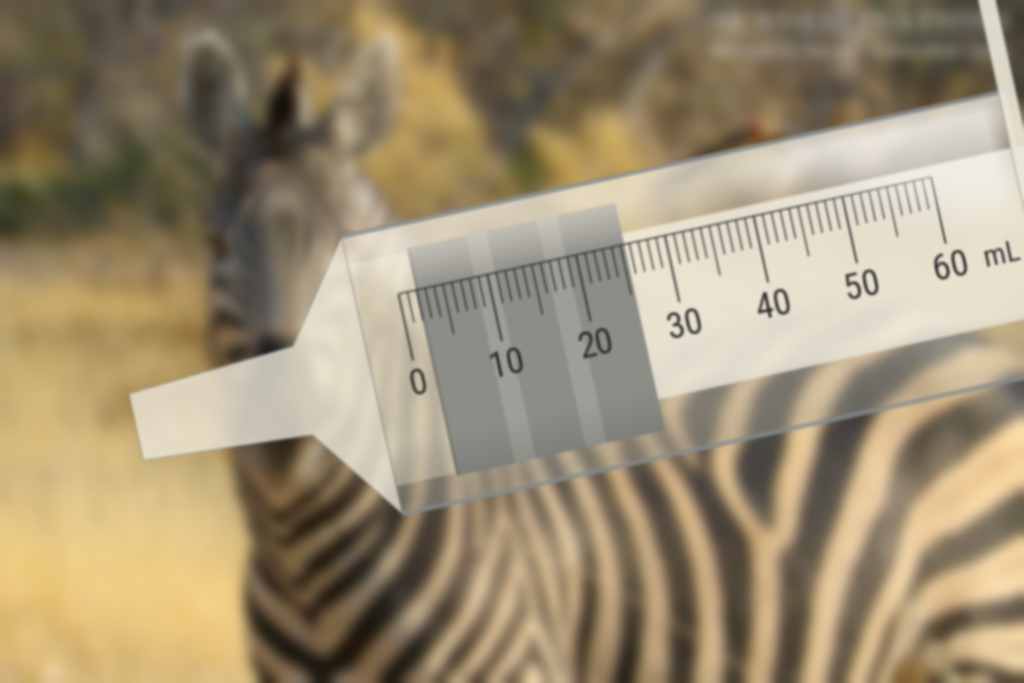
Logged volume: 2 mL
